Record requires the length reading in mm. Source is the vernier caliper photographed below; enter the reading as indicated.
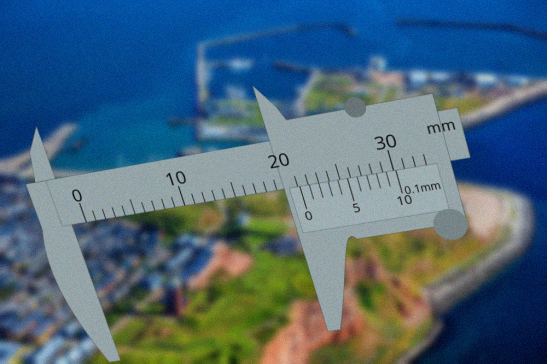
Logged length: 21.2 mm
